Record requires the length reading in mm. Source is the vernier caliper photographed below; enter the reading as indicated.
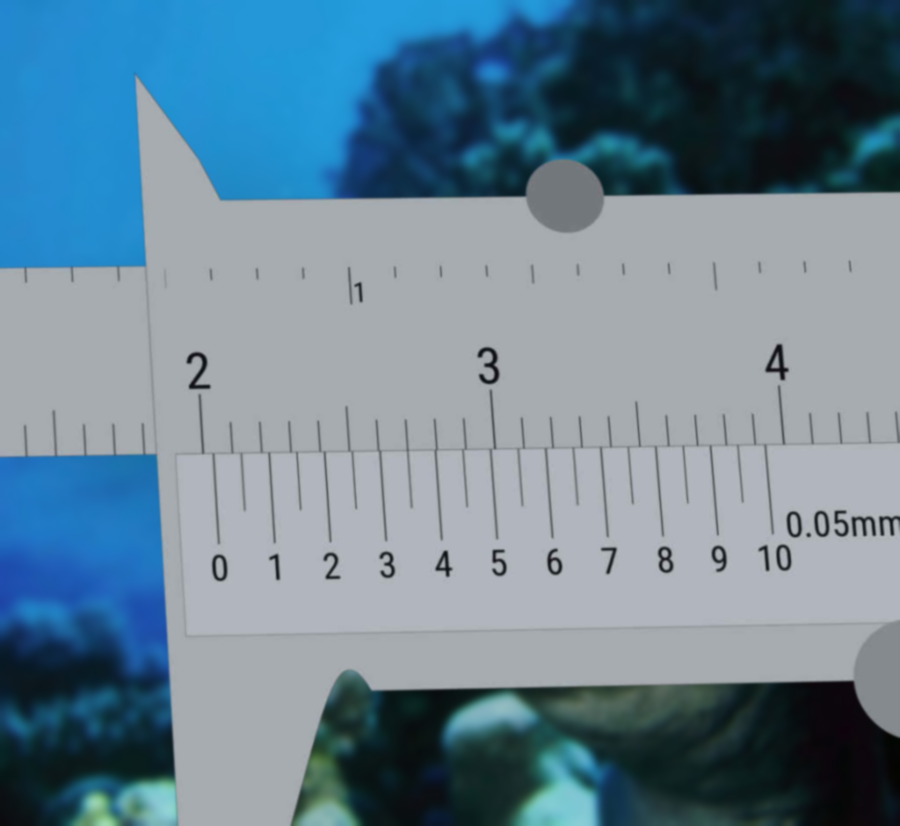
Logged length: 20.35 mm
